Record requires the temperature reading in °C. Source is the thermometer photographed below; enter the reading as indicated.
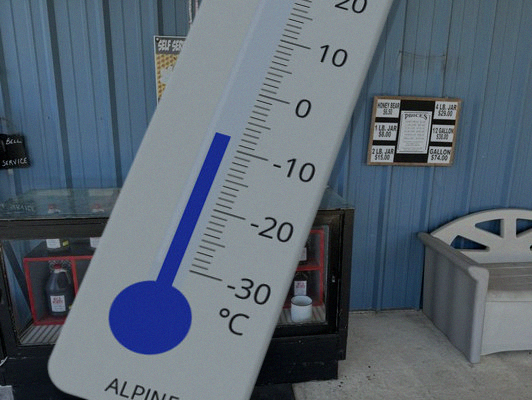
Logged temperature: -8 °C
